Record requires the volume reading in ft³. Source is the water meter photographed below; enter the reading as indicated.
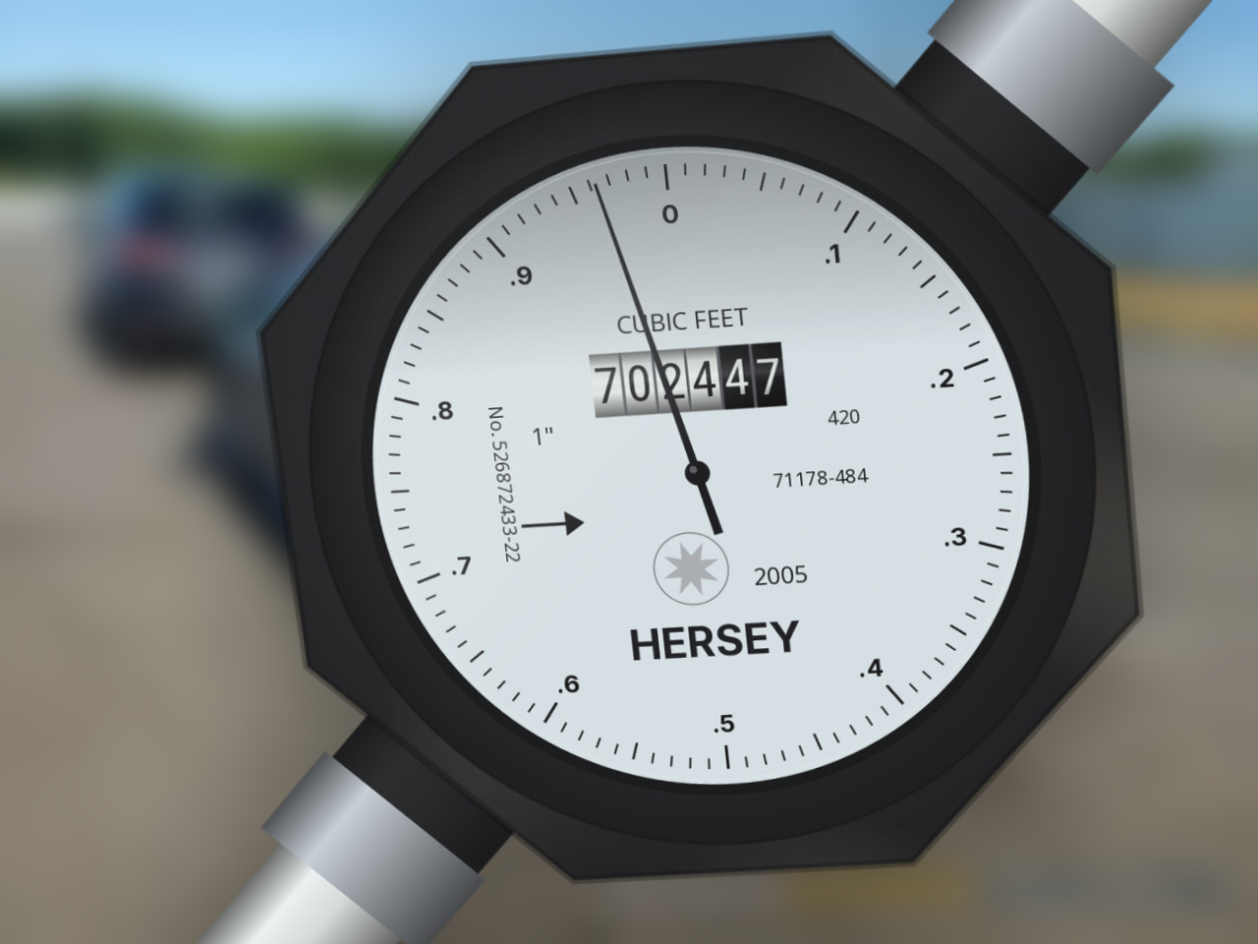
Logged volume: 702446.96 ft³
